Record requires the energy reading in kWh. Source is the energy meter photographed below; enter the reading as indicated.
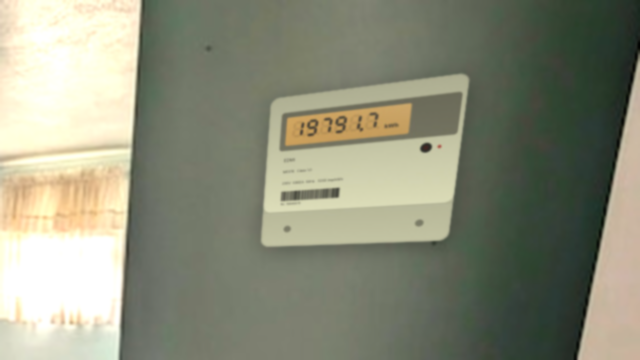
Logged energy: 19791.7 kWh
